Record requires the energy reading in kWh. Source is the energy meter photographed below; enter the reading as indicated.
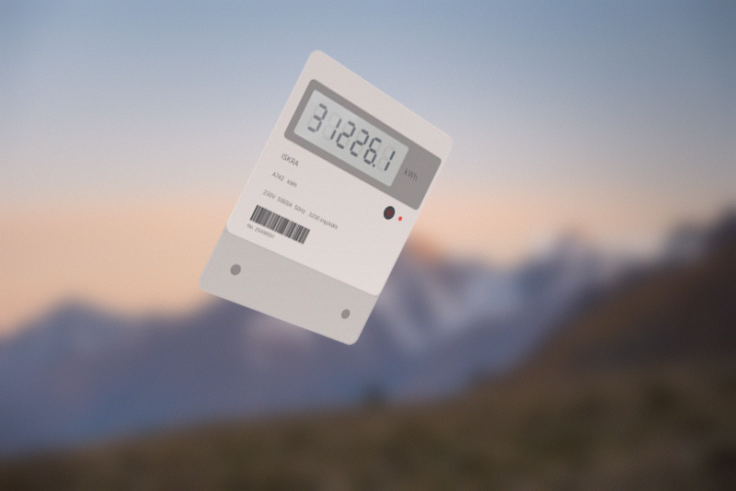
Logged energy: 31226.1 kWh
